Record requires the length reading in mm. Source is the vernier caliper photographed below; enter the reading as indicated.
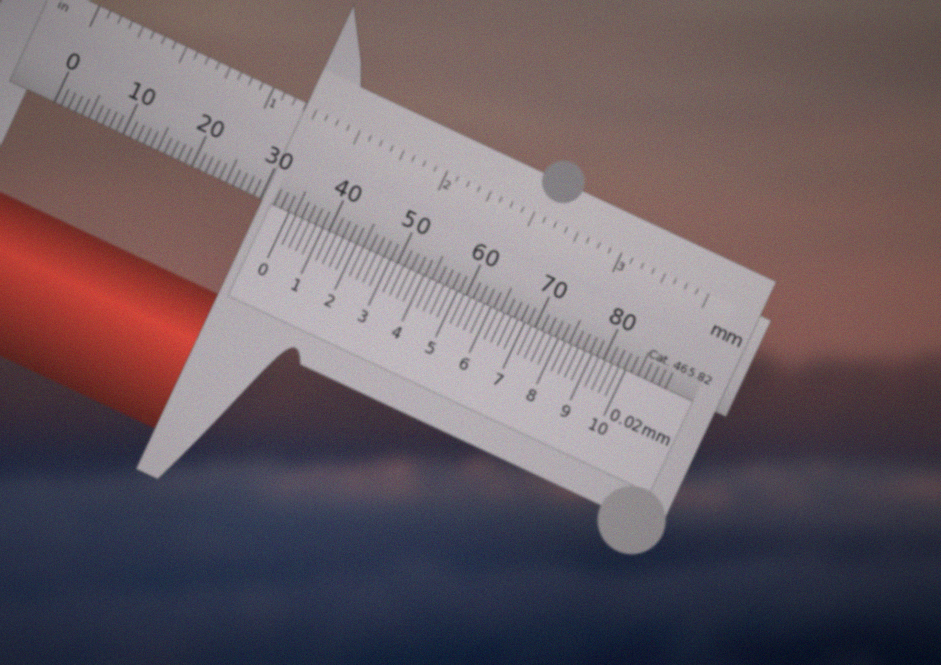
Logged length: 34.2 mm
